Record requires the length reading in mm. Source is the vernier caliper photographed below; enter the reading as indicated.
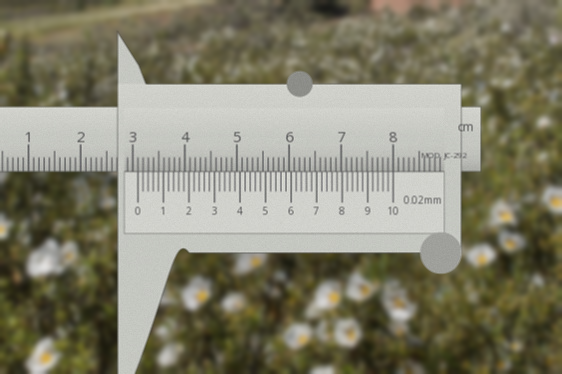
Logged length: 31.0 mm
